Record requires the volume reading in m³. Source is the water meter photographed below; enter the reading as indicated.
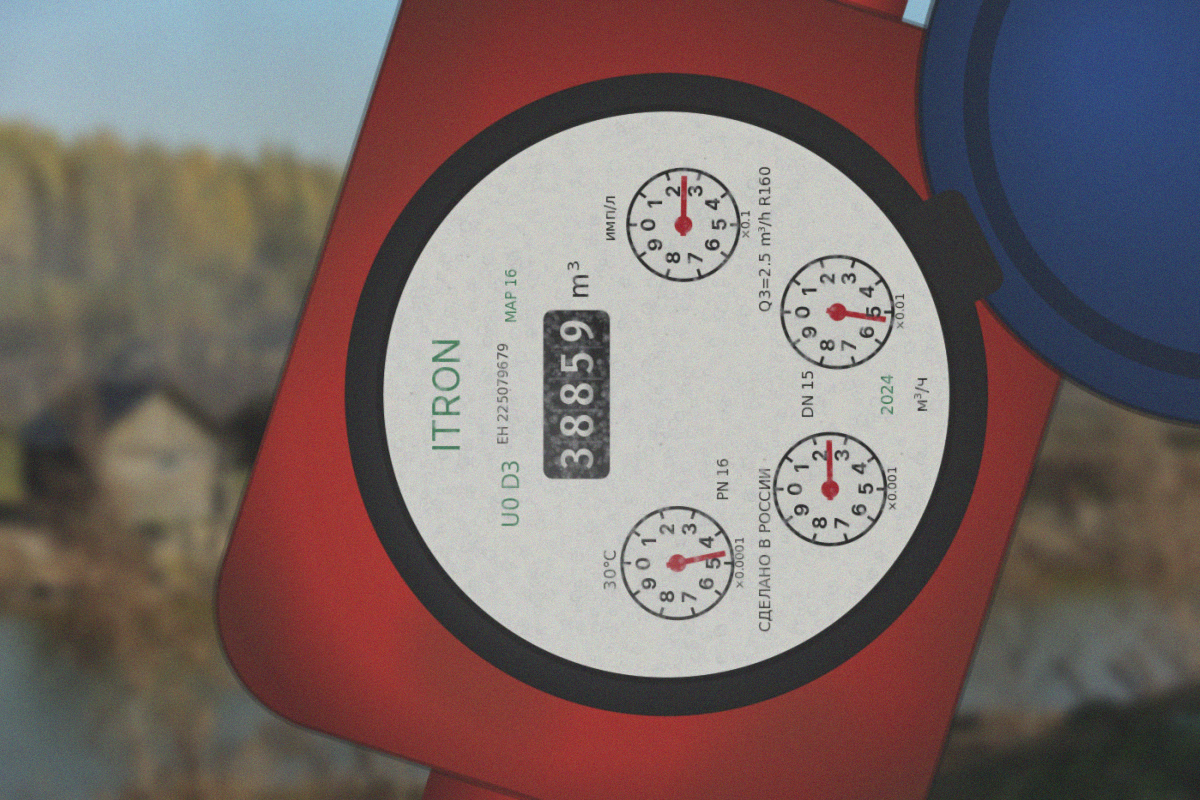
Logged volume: 38859.2524 m³
